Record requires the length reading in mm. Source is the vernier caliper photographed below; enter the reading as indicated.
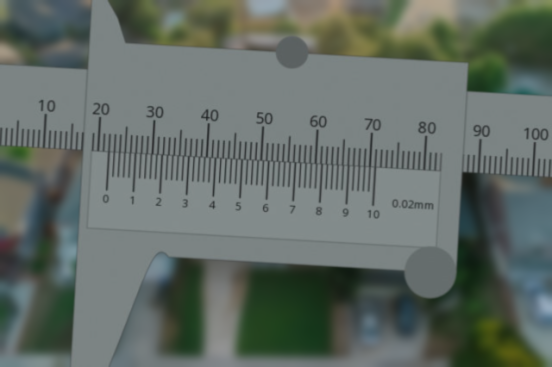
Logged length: 22.0 mm
